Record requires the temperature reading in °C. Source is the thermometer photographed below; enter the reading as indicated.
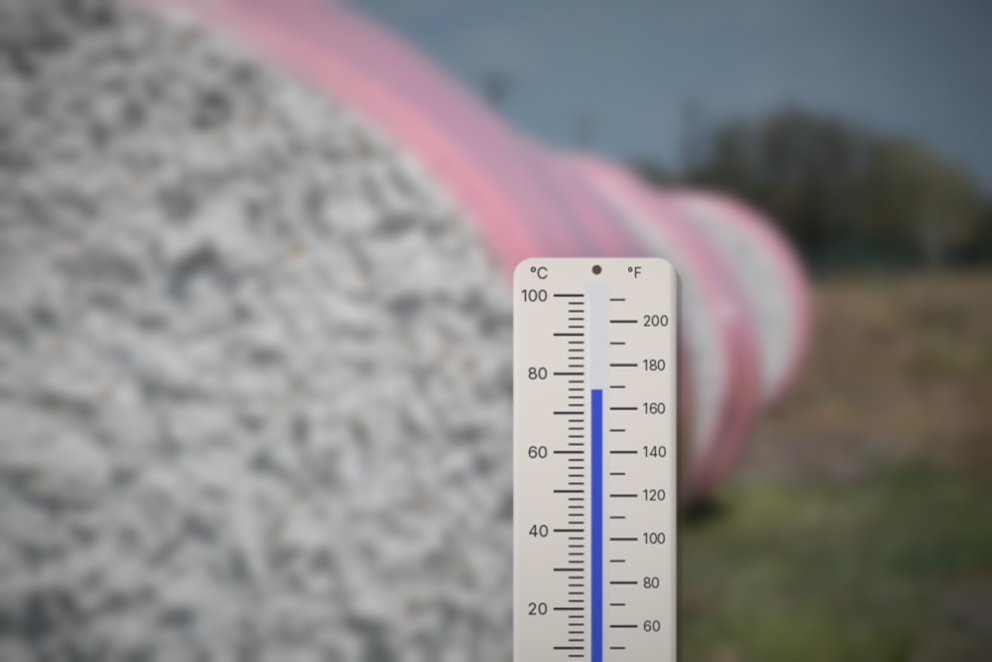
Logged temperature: 76 °C
